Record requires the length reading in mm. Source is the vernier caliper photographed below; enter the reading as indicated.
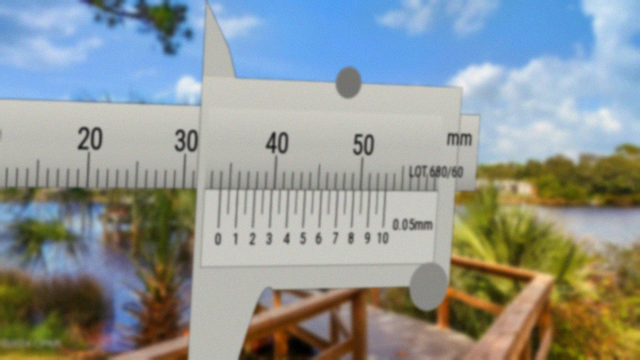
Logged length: 34.0 mm
